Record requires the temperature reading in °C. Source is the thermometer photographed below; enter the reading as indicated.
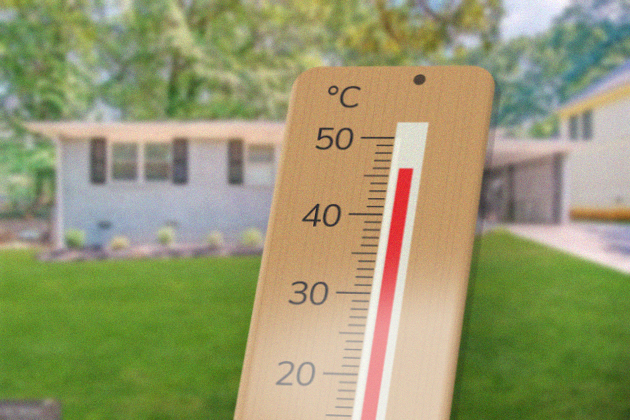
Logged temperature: 46 °C
